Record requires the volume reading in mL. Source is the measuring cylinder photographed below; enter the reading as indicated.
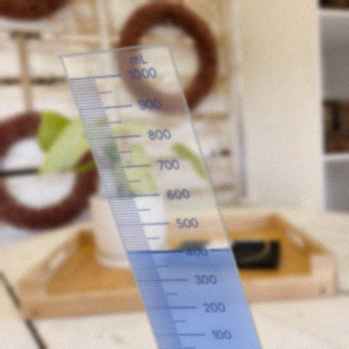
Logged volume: 400 mL
